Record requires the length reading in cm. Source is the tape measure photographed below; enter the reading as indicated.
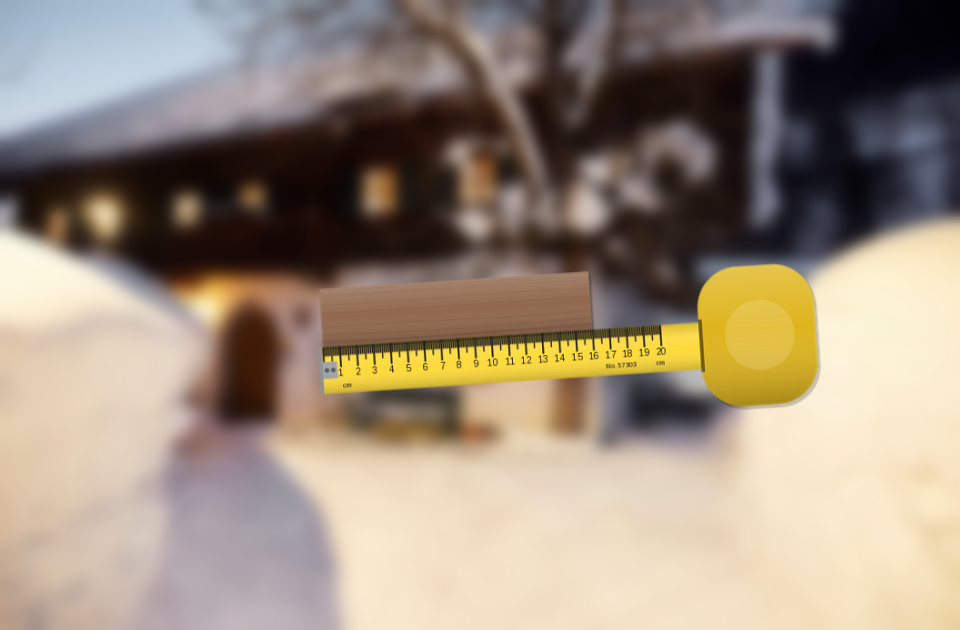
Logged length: 16 cm
